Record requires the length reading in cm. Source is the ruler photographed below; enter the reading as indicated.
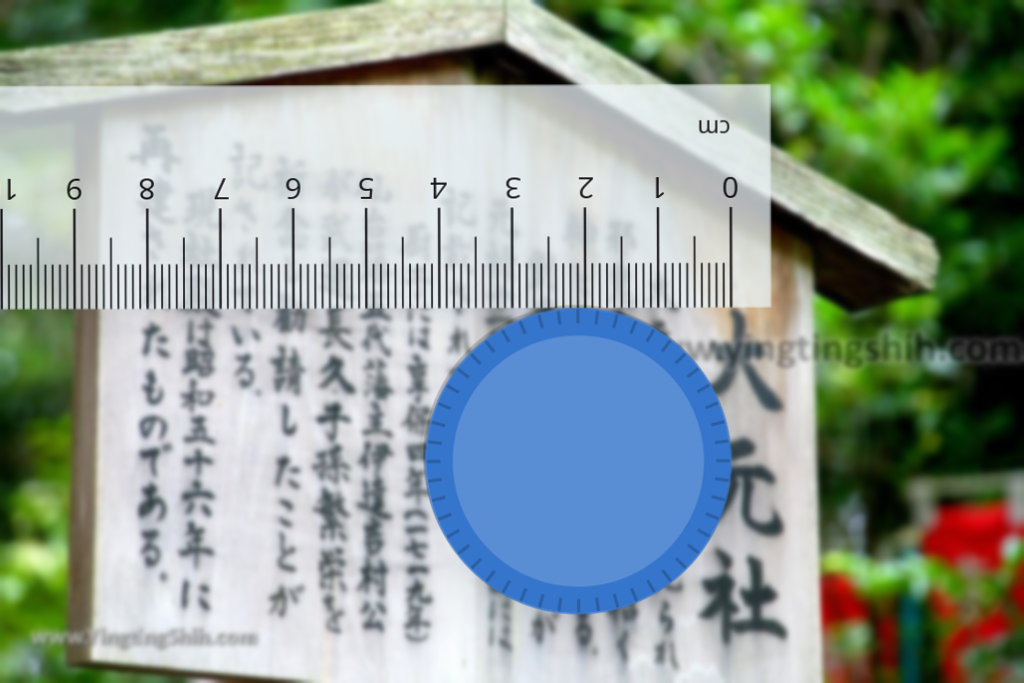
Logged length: 4.2 cm
